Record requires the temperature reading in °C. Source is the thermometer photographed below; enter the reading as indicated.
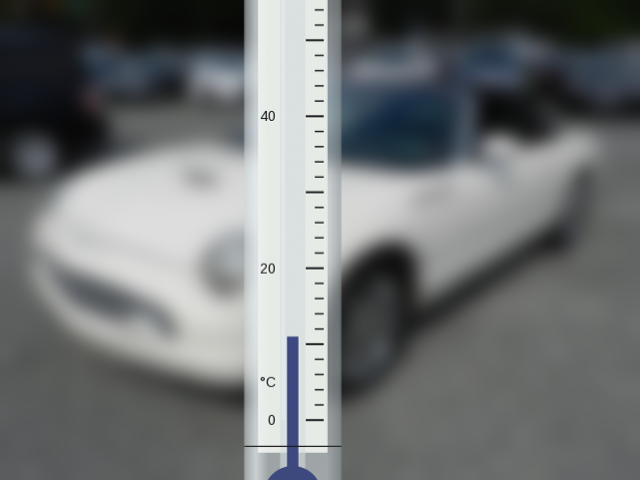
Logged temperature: 11 °C
